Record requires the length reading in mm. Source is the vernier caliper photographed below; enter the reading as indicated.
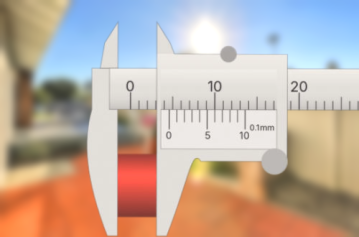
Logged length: 4.6 mm
